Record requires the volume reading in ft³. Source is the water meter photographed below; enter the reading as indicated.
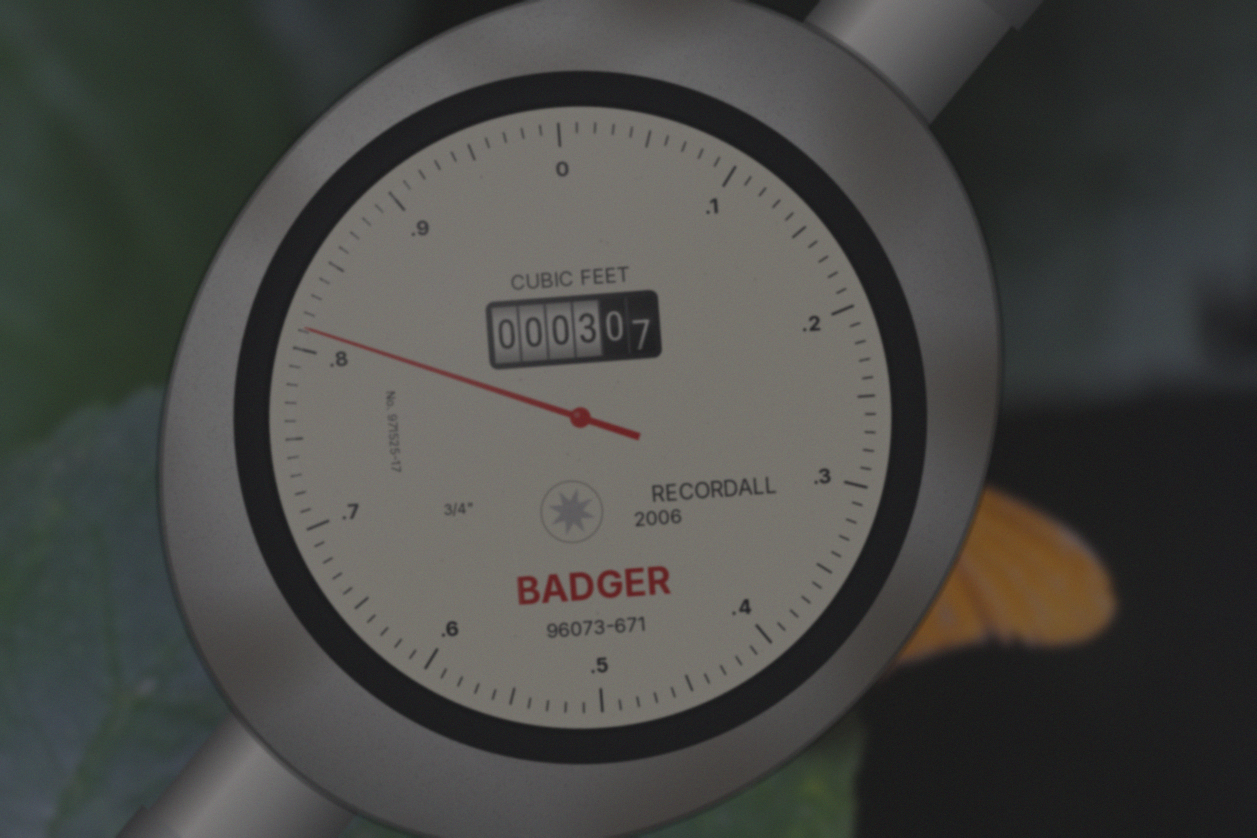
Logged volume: 306.81 ft³
